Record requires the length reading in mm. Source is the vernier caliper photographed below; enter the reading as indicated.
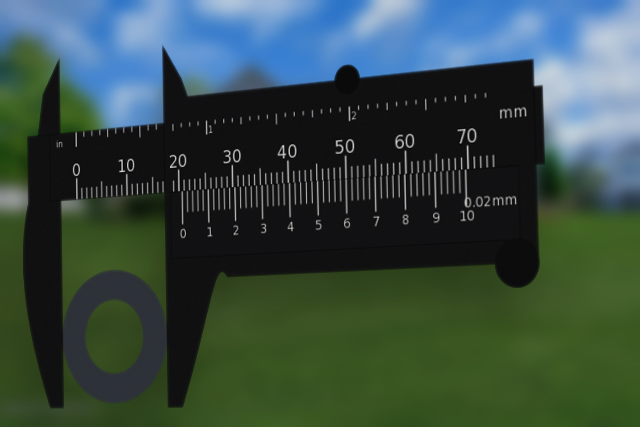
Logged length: 20.6 mm
